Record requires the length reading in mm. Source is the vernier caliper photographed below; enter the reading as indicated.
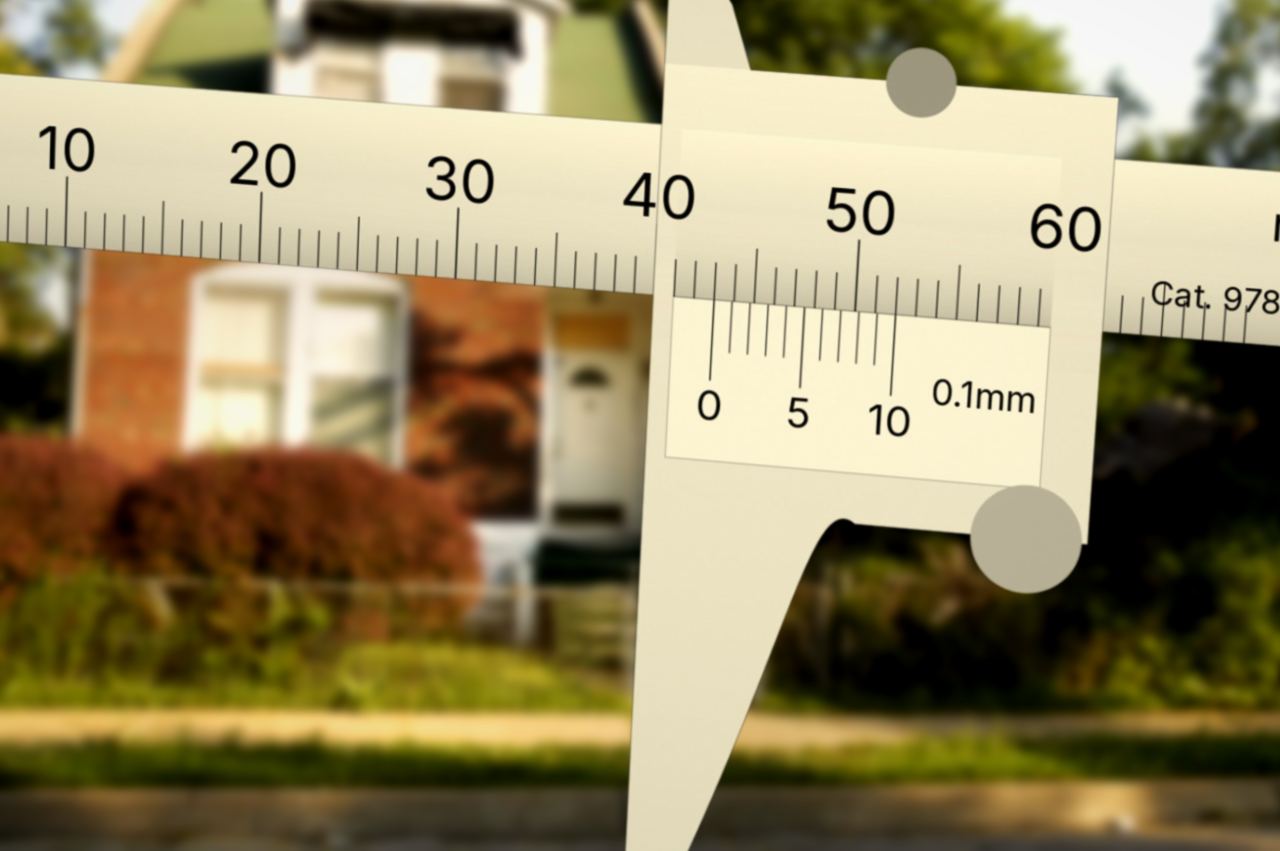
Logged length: 43.0 mm
